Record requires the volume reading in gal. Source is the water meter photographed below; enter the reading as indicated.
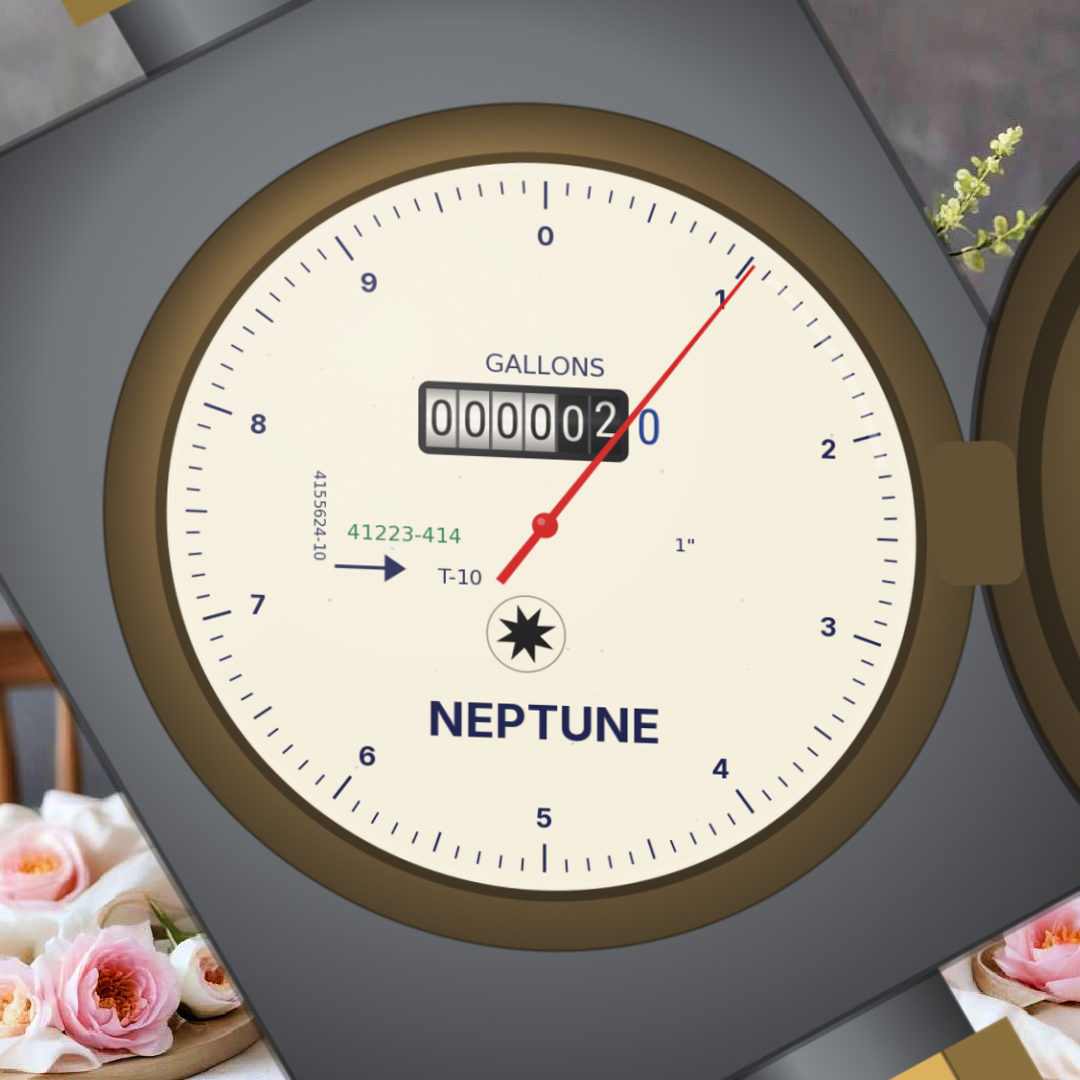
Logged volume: 21.0 gal
